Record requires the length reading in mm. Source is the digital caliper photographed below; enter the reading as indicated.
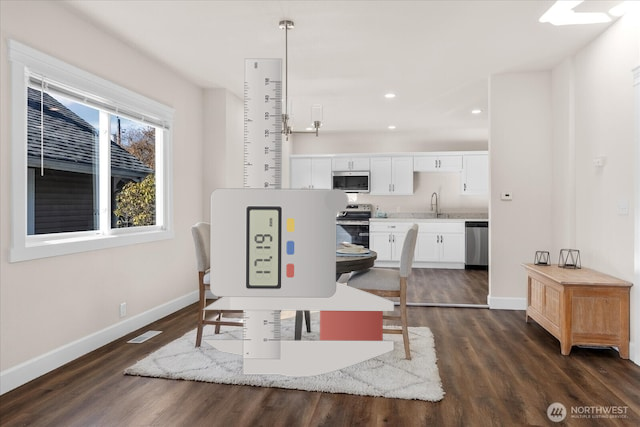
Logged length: 17.19 mm
